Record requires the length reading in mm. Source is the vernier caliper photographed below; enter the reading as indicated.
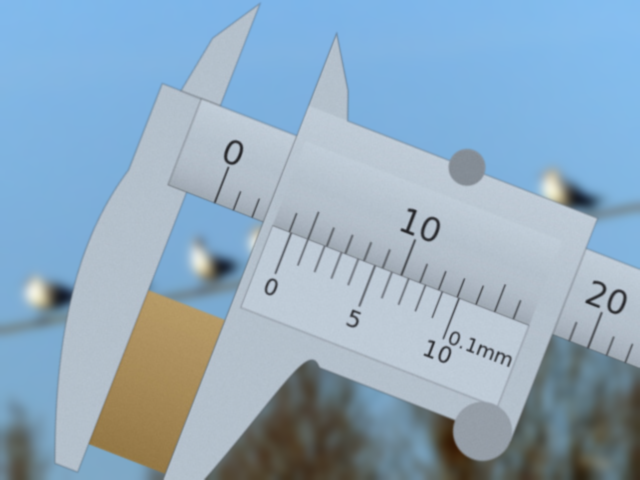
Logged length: 4.1 mm
